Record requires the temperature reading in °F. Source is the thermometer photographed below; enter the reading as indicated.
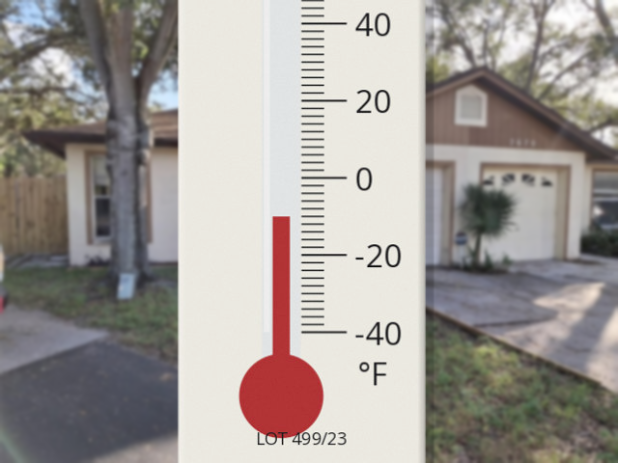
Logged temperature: -10 °F
